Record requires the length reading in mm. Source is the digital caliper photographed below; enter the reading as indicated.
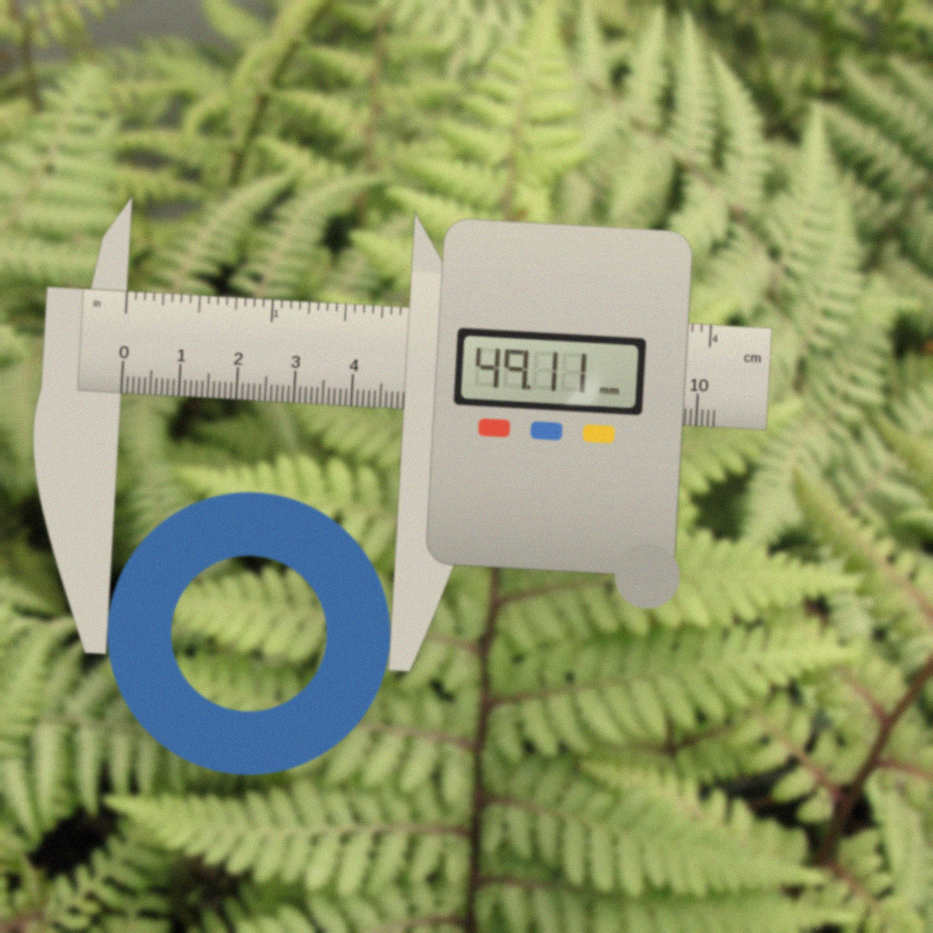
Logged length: 49.11 mm
